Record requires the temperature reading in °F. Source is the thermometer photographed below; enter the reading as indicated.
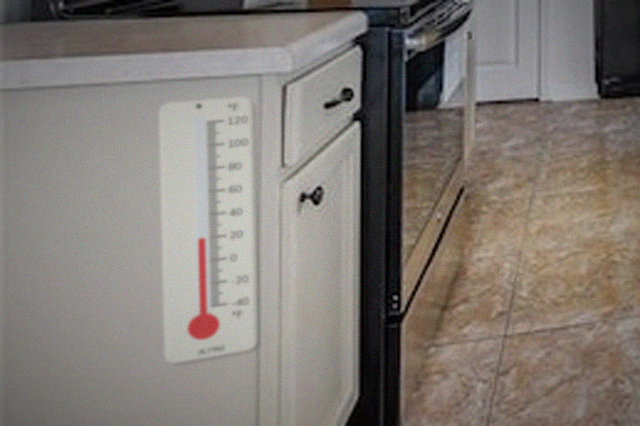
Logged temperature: 20 °F
